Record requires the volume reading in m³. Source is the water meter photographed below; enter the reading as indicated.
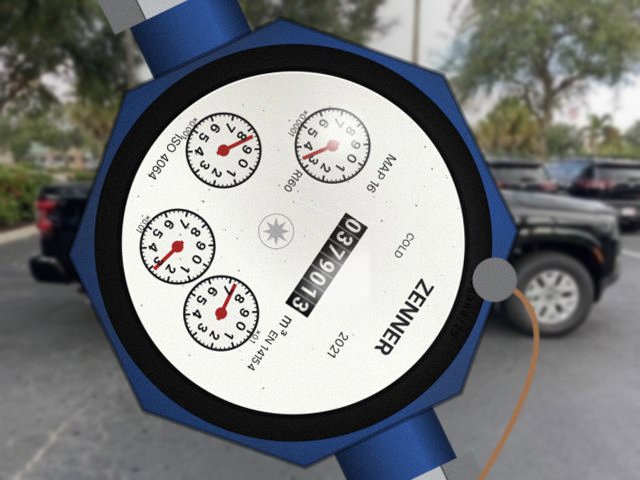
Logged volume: 379013.7283 m³
